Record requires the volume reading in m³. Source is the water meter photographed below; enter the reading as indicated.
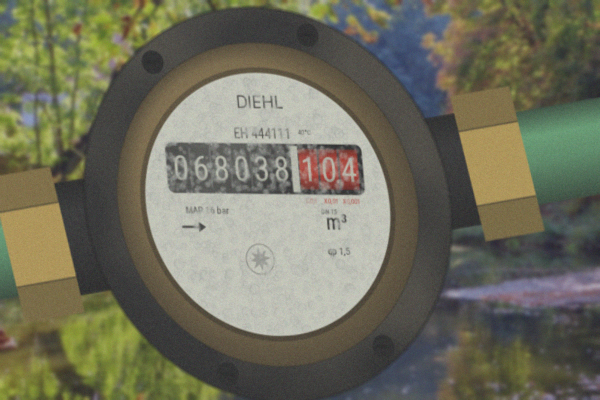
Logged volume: 68038.104 m³
